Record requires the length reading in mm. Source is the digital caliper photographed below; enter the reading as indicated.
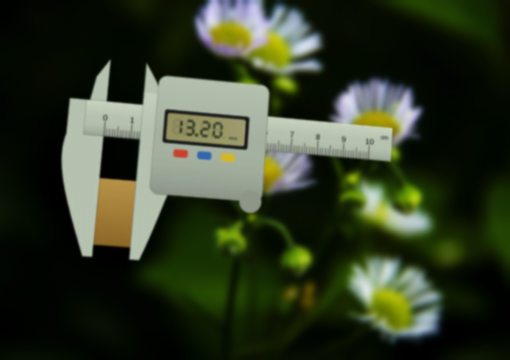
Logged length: 13.20 mm
